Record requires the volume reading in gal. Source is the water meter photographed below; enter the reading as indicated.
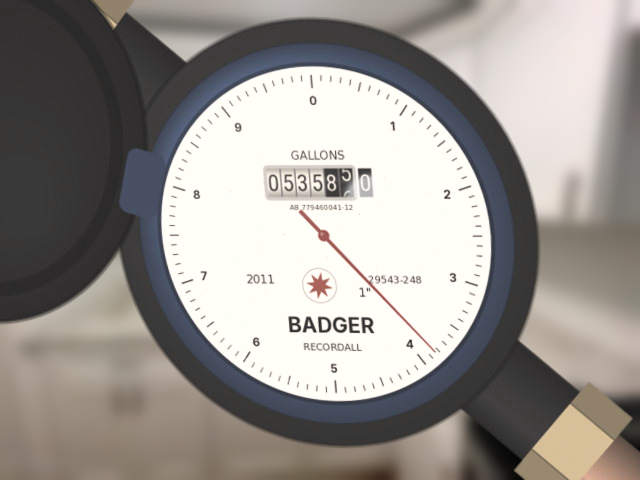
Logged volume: 535853.8 gal
